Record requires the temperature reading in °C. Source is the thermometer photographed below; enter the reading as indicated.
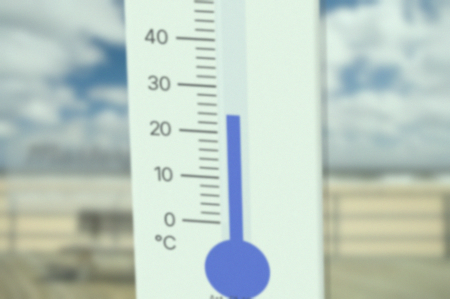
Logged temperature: 24 °C
